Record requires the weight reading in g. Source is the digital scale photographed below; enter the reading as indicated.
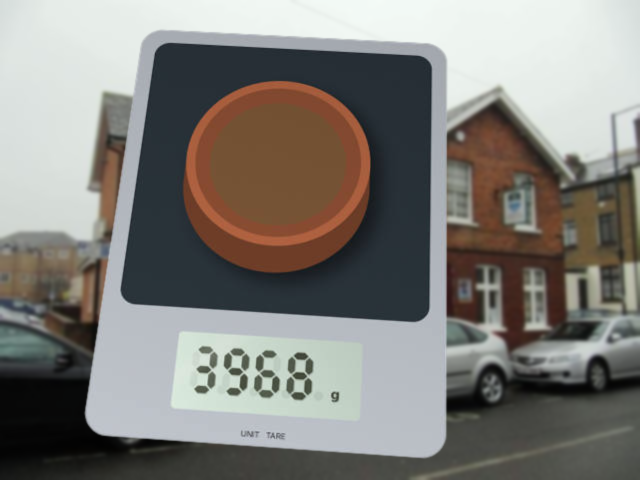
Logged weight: 3968 g
